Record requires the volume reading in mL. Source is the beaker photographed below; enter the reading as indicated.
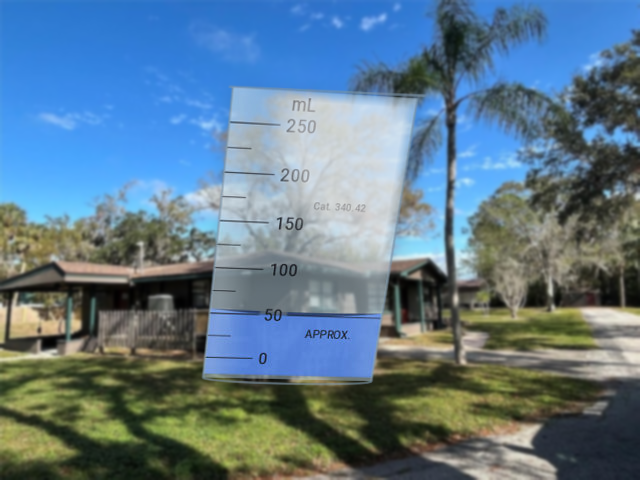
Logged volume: 50 mL
